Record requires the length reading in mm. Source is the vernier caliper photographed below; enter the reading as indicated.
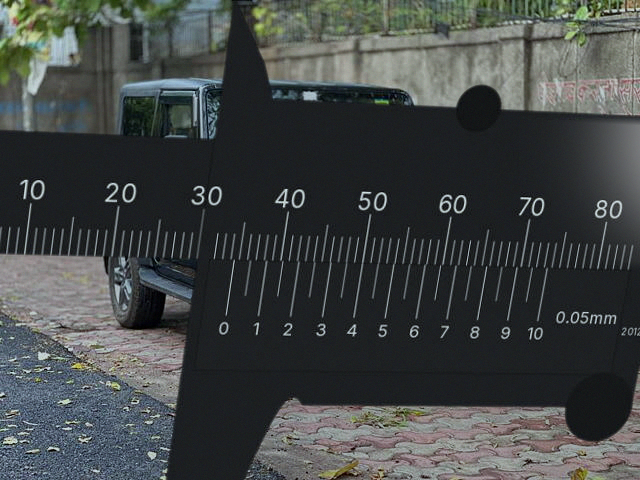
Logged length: 34.4 mm
